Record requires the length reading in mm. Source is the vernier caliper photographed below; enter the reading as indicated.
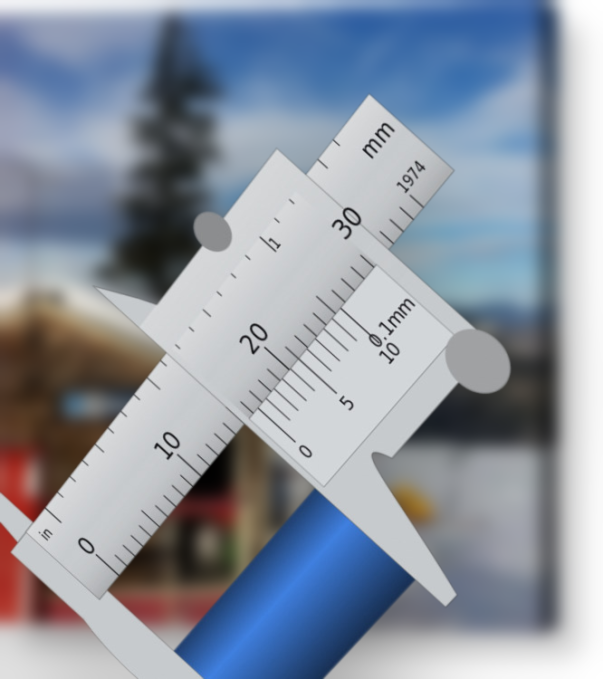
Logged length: 16.5 mm
